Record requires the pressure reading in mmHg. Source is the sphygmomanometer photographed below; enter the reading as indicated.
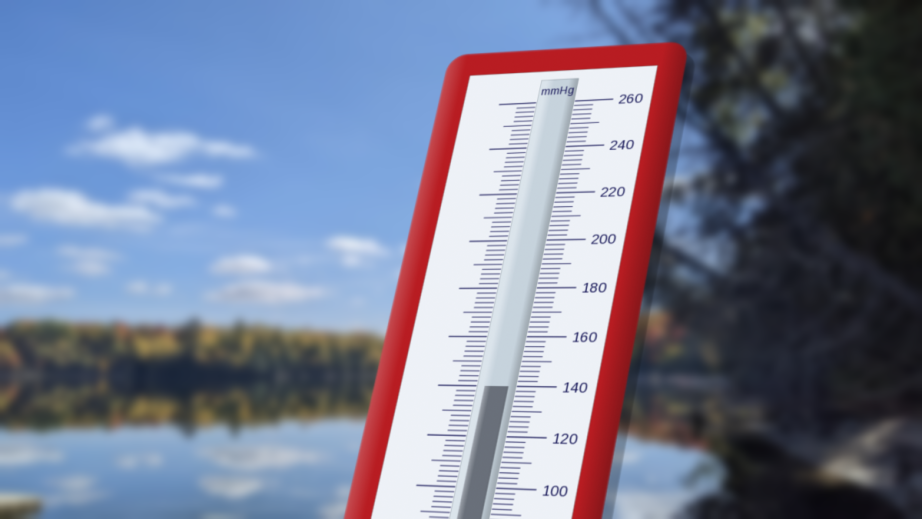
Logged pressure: 140 mmHg
